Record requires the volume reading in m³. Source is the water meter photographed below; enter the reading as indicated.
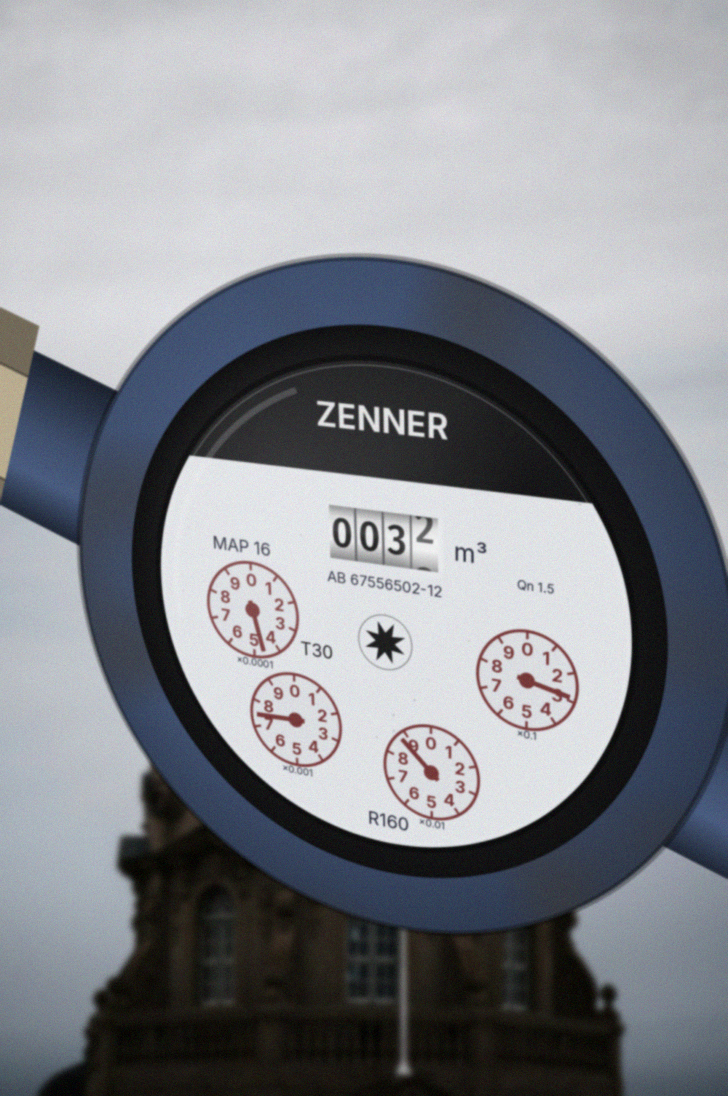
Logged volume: 32.2874 m³
